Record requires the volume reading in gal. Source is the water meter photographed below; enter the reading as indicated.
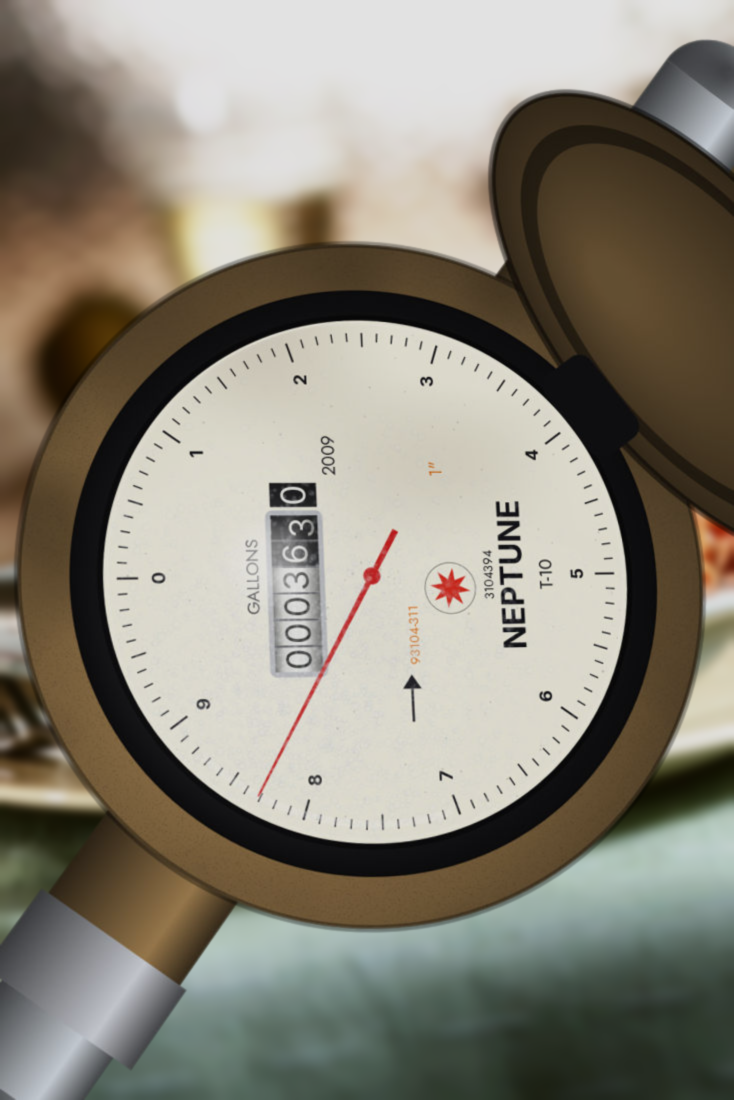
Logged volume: 3628.3 gal
